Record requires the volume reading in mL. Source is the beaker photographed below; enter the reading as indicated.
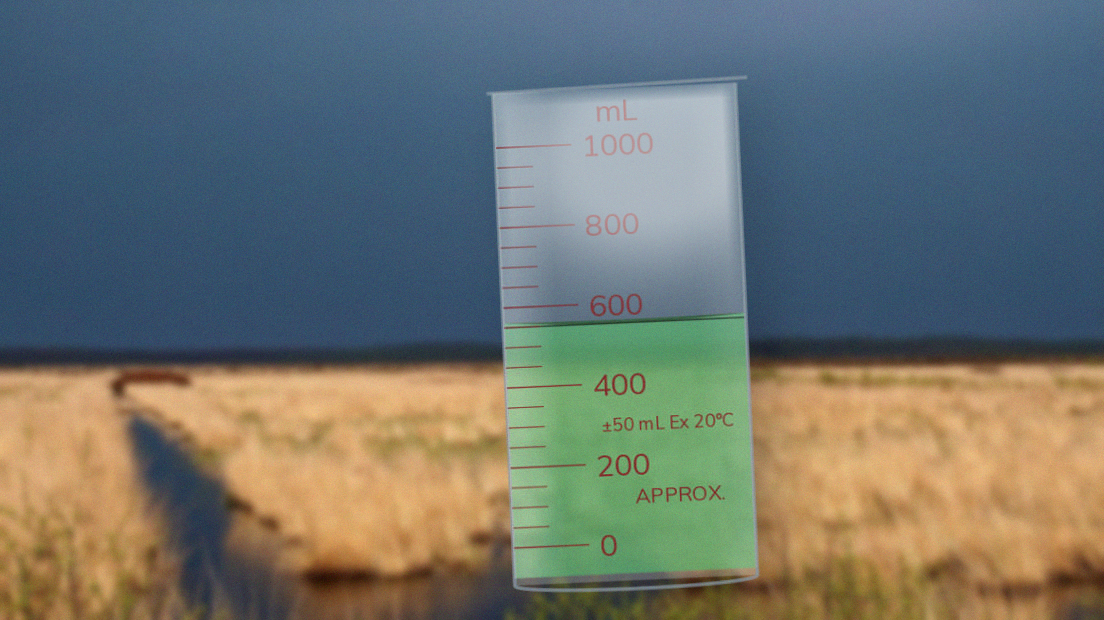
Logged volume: 550 mL
